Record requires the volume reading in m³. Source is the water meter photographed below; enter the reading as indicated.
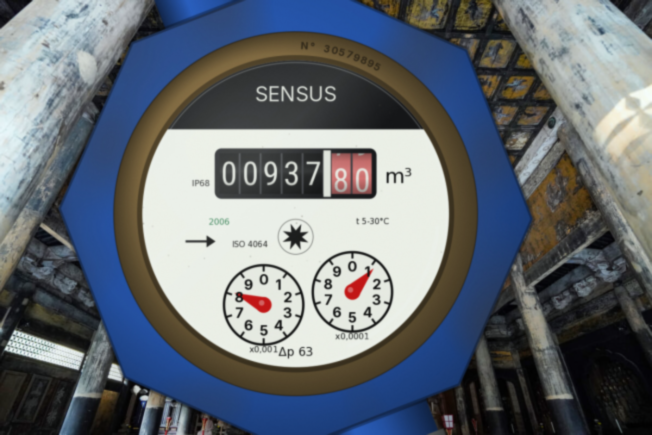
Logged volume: 937.7981 m³
